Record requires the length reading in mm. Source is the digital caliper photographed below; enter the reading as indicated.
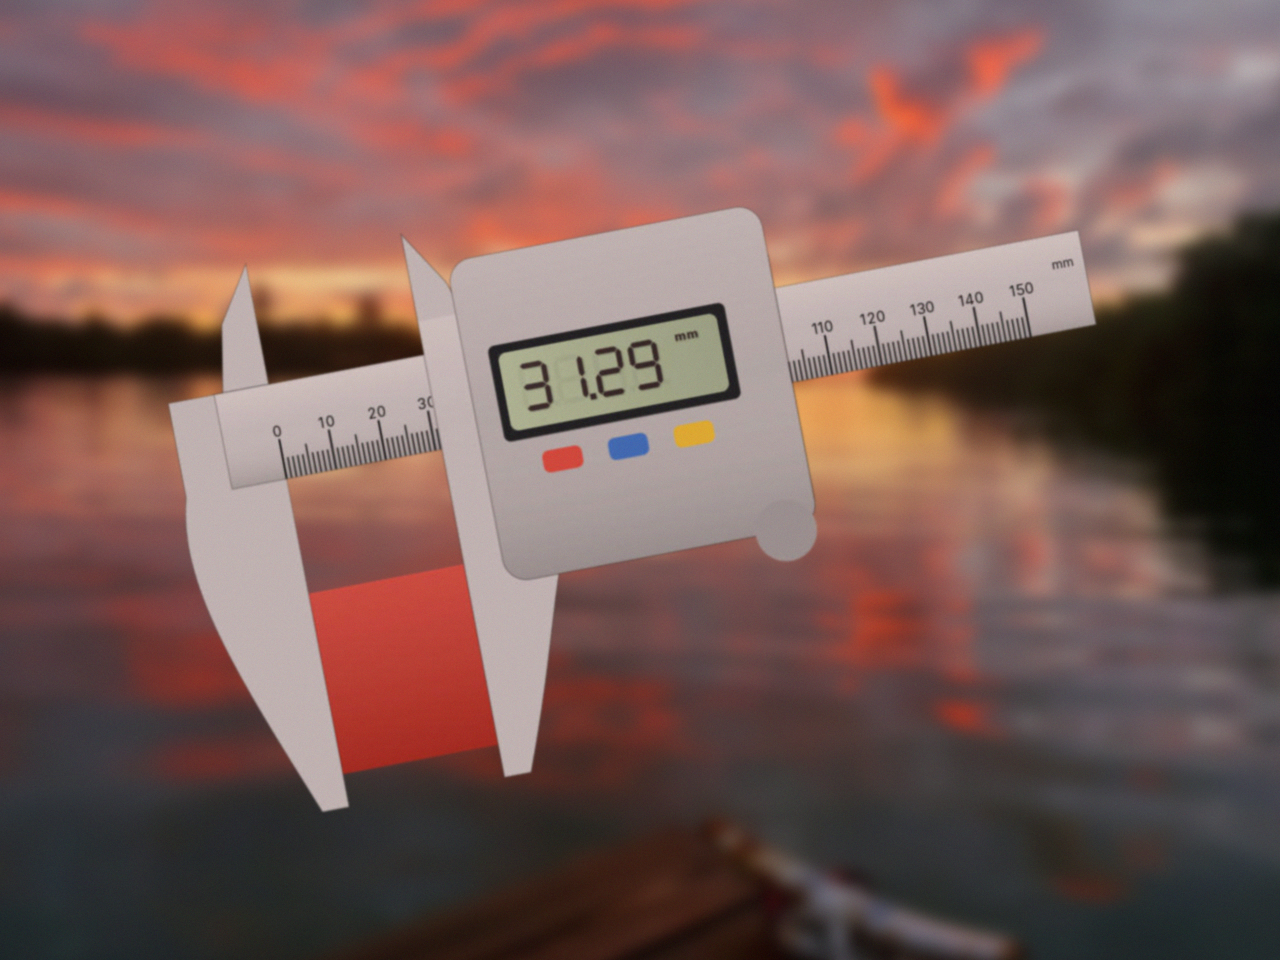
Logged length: 31.29 mm
